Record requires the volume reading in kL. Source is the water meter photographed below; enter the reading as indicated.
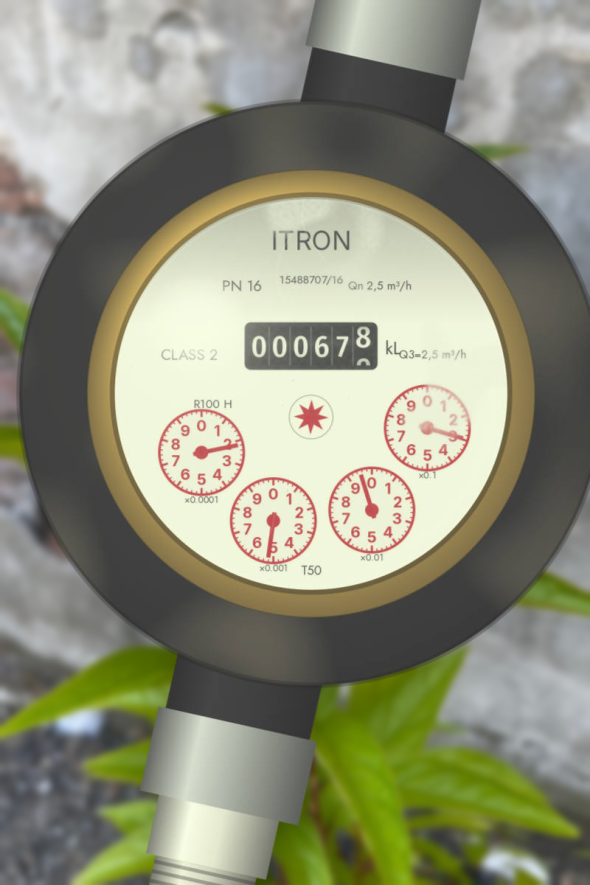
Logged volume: 678.2952 kL
